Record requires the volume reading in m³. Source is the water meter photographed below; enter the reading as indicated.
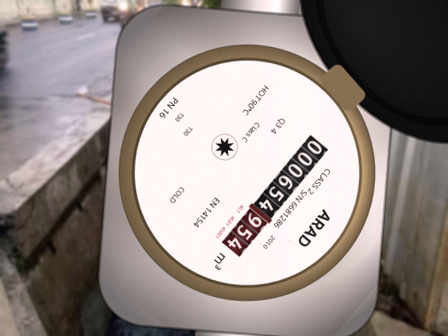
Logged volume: 654.954 m³
